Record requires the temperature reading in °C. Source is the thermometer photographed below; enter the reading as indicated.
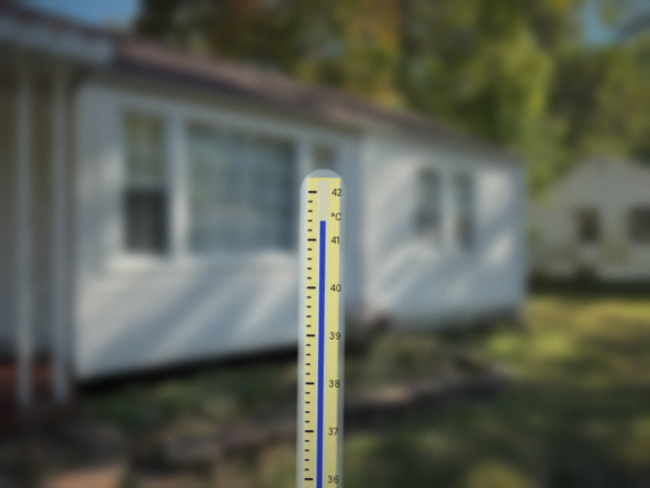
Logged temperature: 41.4 °C
